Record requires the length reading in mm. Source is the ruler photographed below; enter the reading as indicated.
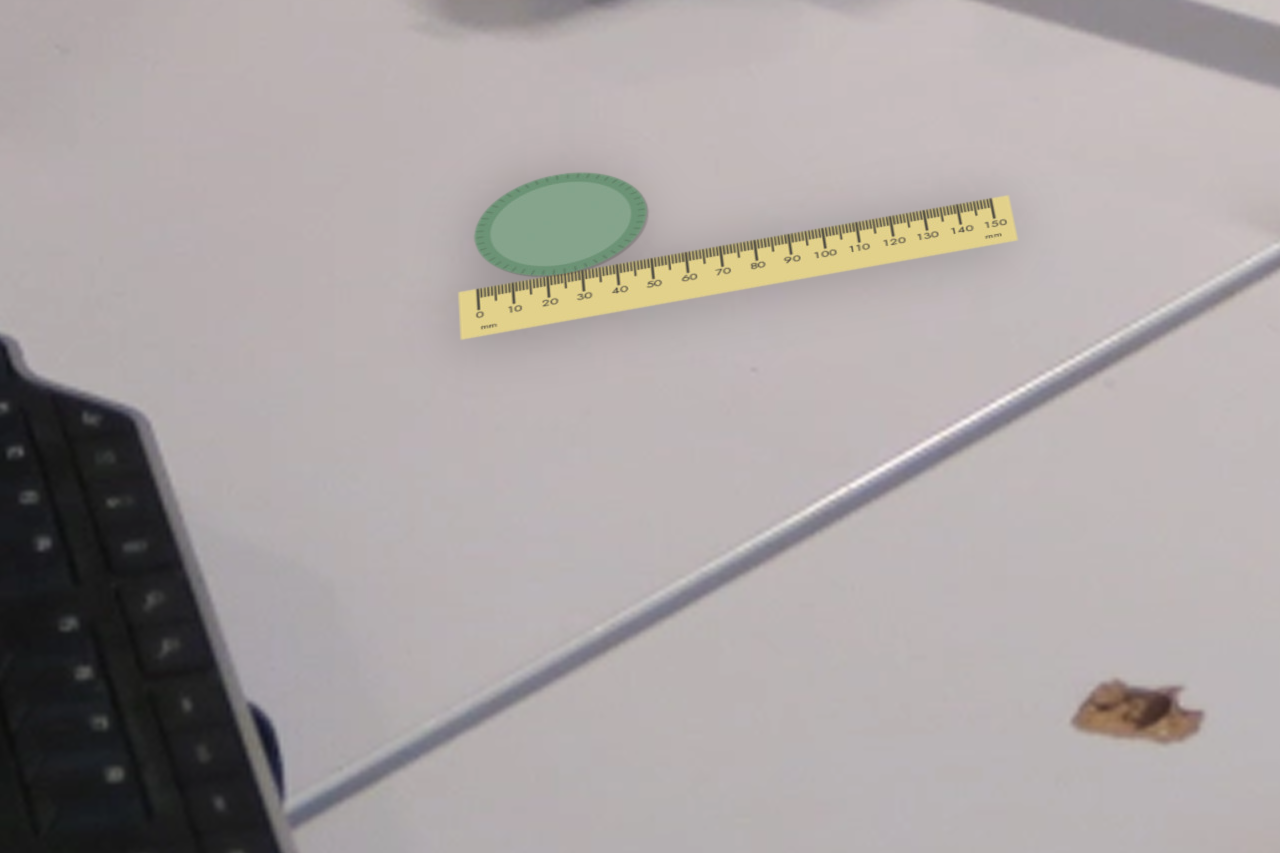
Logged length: 50 mm
